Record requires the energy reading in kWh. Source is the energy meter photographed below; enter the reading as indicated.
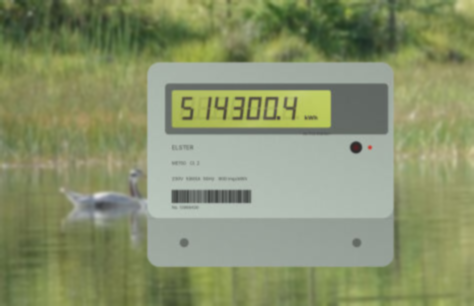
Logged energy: 514300.4 kWh
